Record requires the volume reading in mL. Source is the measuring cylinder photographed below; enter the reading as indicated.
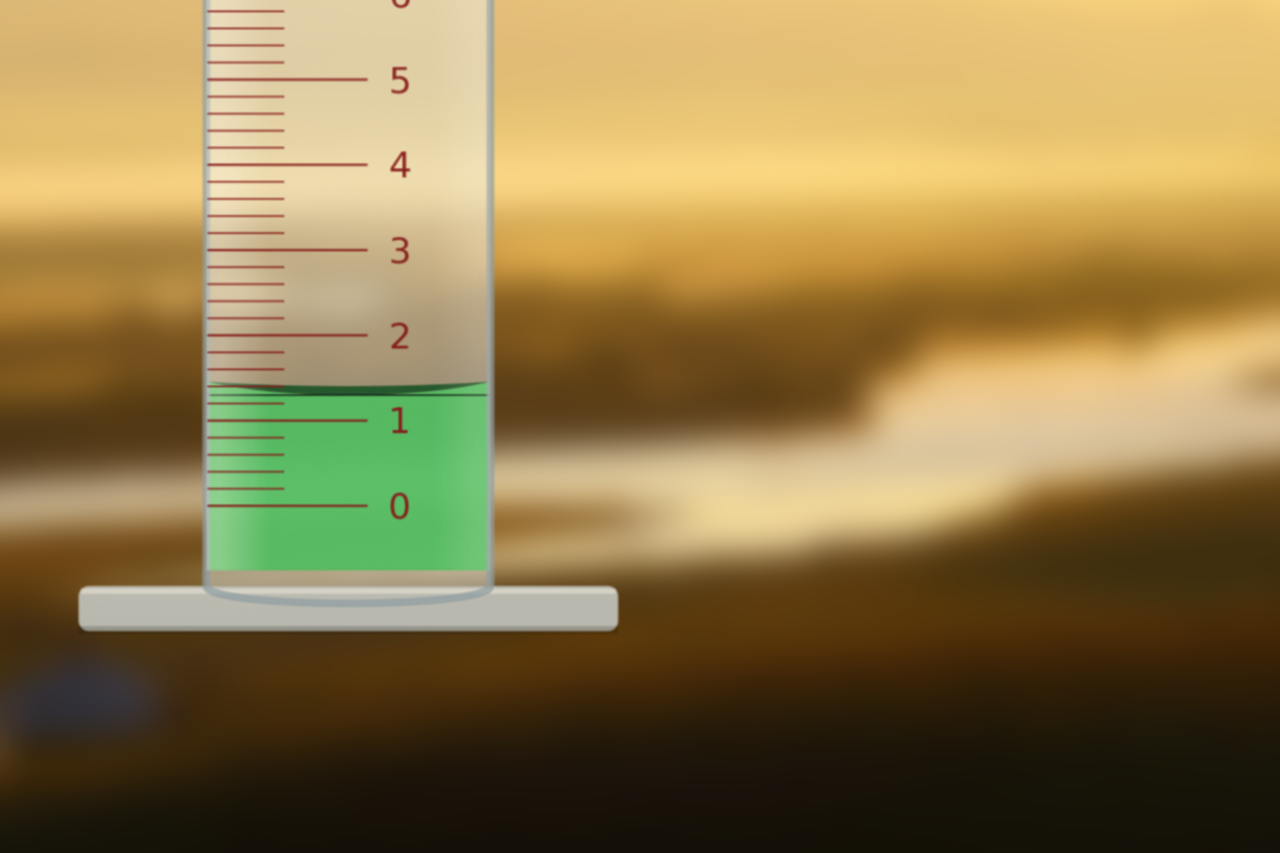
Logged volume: 1.3 mL
